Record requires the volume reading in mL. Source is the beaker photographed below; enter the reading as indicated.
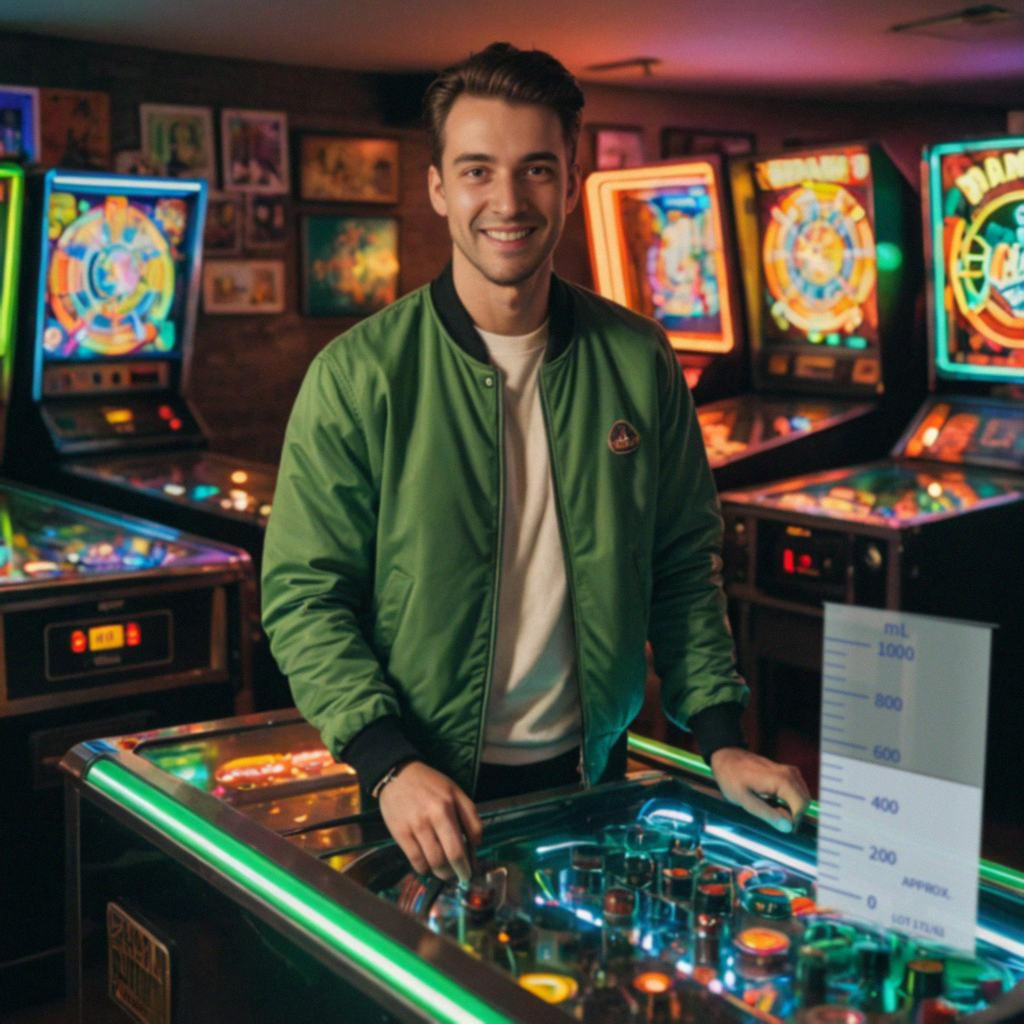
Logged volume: 550 mL
